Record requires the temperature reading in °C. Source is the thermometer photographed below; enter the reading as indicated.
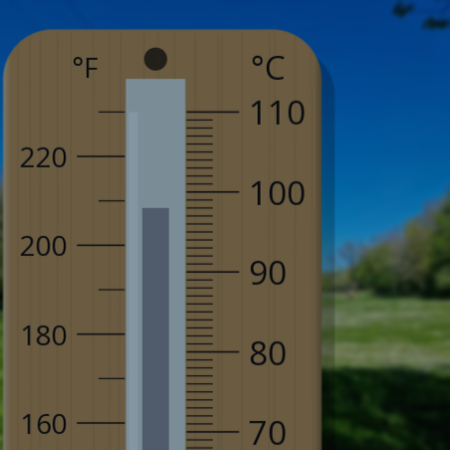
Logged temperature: 98 °C
